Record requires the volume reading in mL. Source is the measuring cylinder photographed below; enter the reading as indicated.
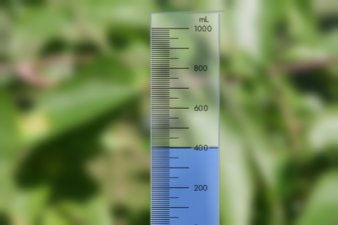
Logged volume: 400 mL
